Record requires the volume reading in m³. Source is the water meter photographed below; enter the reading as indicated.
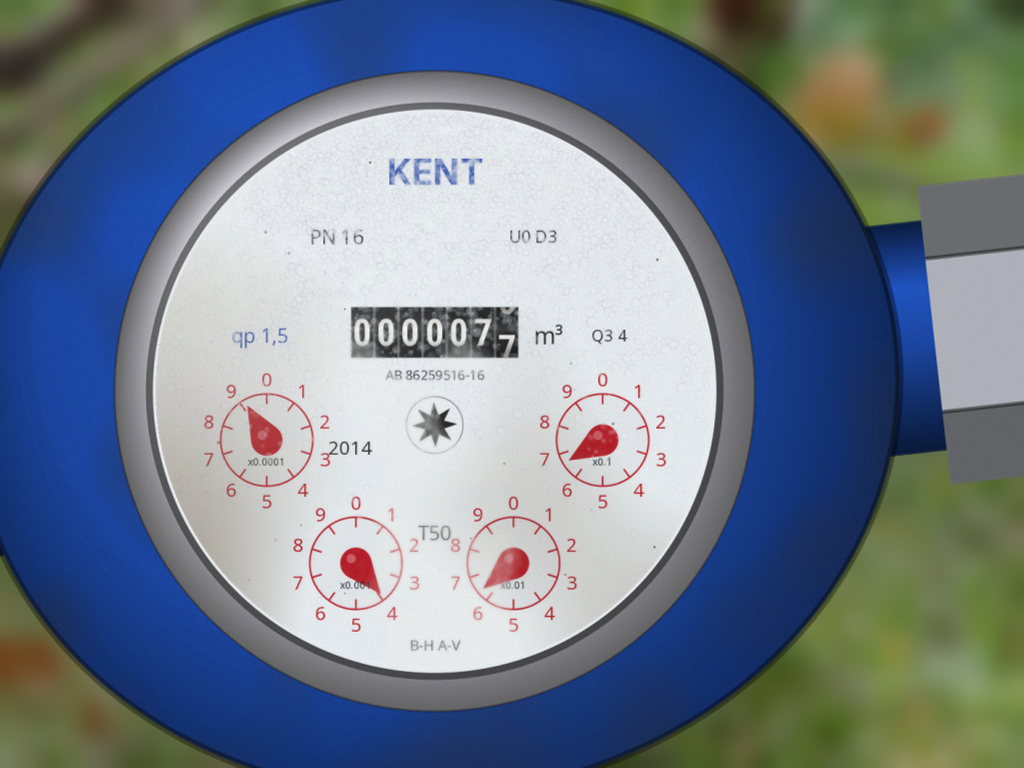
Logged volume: 76.6639 m³
